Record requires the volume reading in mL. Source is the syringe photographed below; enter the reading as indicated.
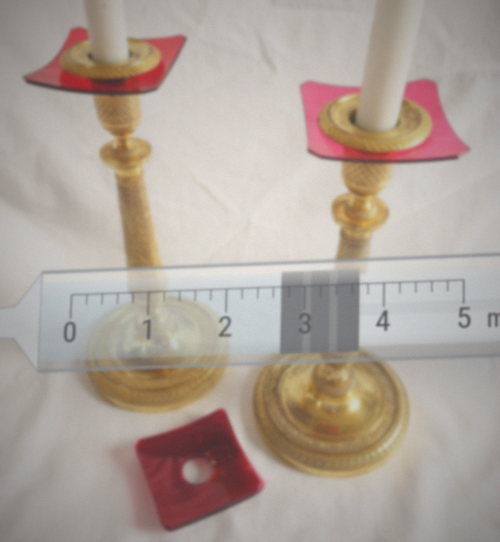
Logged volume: 2.7 mL
